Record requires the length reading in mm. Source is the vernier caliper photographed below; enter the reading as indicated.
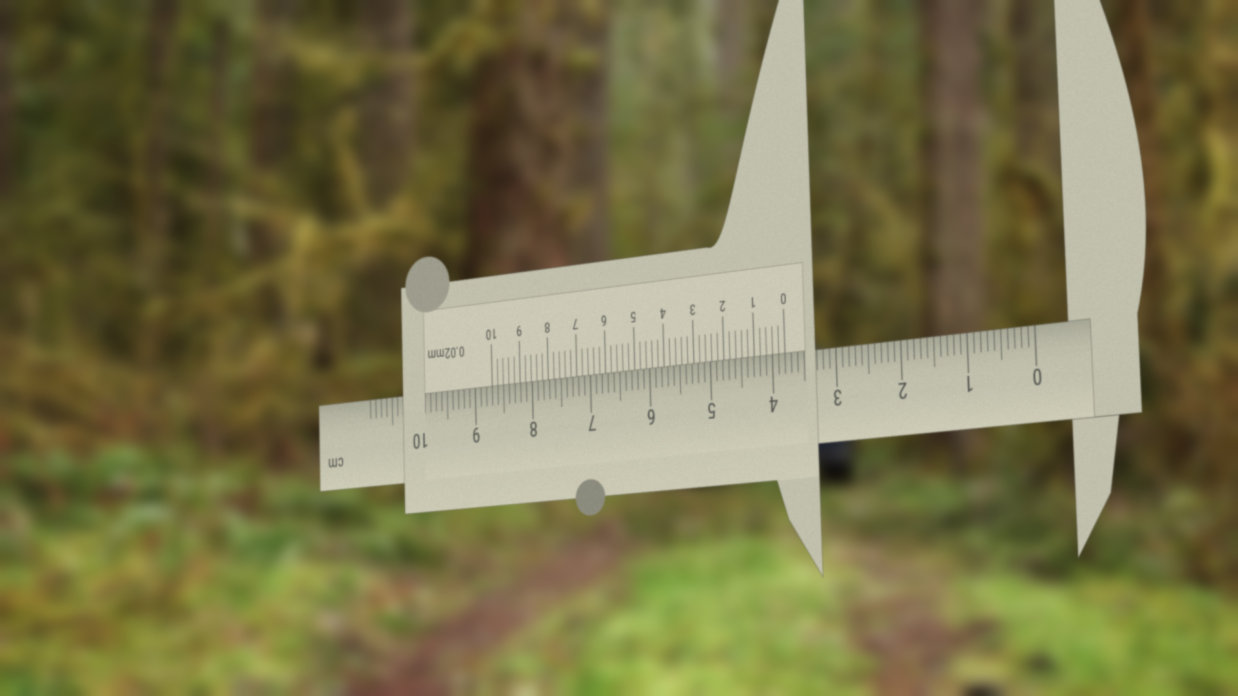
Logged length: 38.0 mm
